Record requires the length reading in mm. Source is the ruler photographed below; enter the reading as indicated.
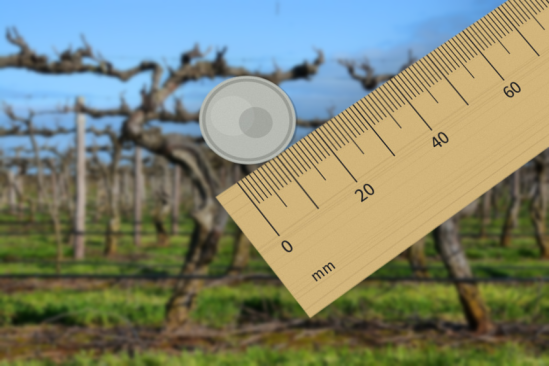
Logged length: 20 mm
